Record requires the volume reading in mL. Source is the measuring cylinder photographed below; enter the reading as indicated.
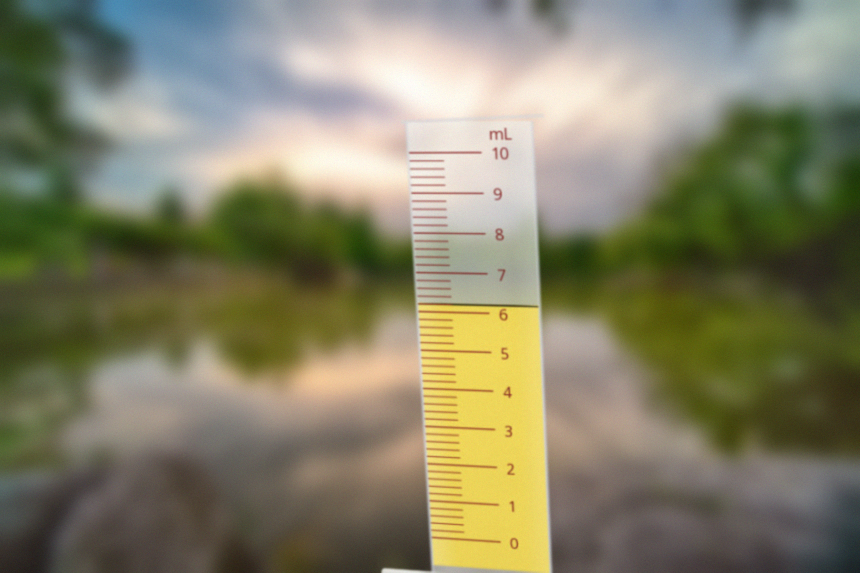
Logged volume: 6.2 mL
